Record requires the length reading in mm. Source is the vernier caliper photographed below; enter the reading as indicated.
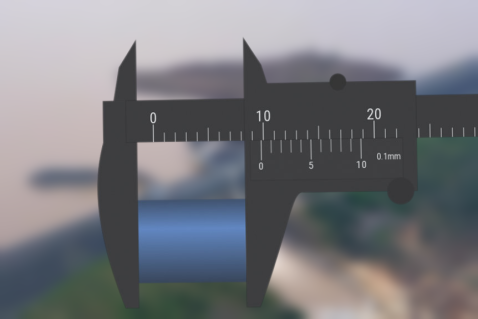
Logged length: 9.8 mm
